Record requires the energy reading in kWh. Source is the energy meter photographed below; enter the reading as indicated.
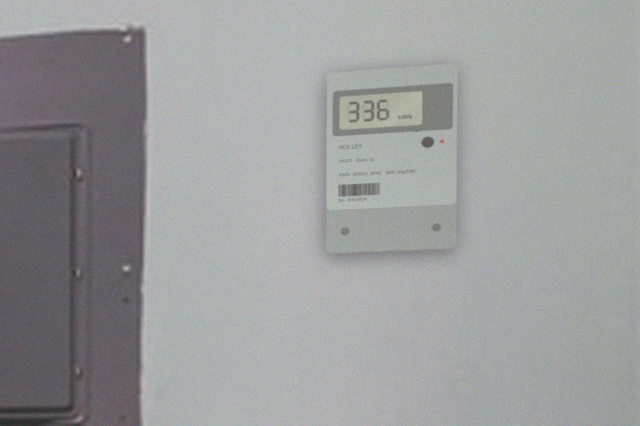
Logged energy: 336 kWh
